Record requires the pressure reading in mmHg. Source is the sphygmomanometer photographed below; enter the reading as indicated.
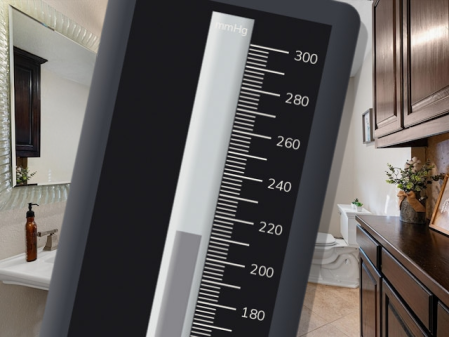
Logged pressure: 210 mmHg
